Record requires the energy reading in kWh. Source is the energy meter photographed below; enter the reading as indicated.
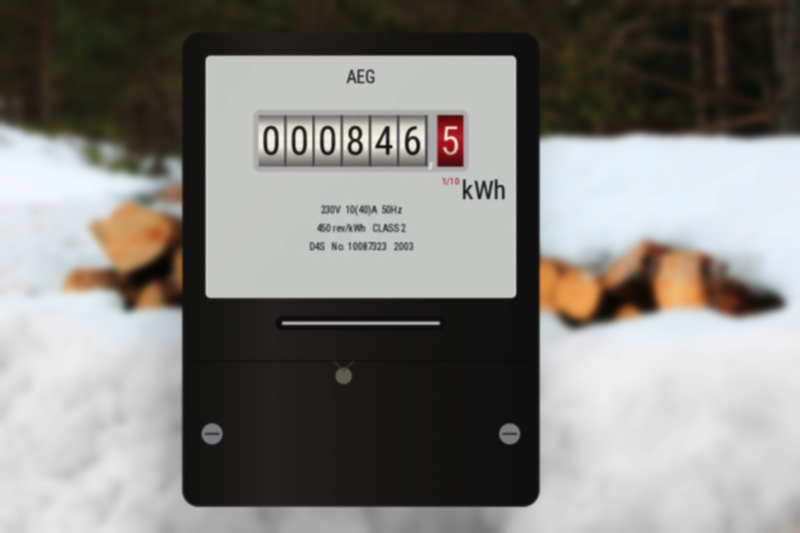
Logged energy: 846.5 kWh
